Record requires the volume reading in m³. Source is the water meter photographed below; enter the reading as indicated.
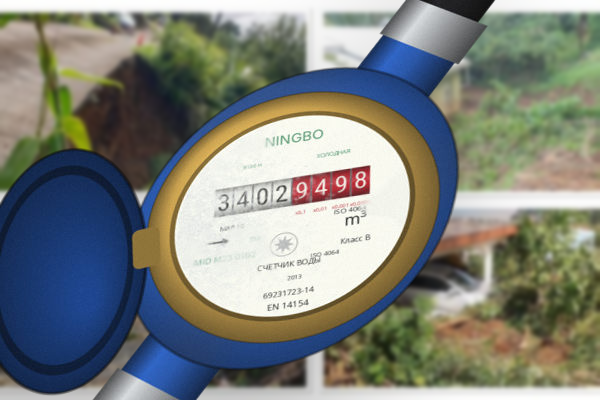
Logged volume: 3402.9498 m³
